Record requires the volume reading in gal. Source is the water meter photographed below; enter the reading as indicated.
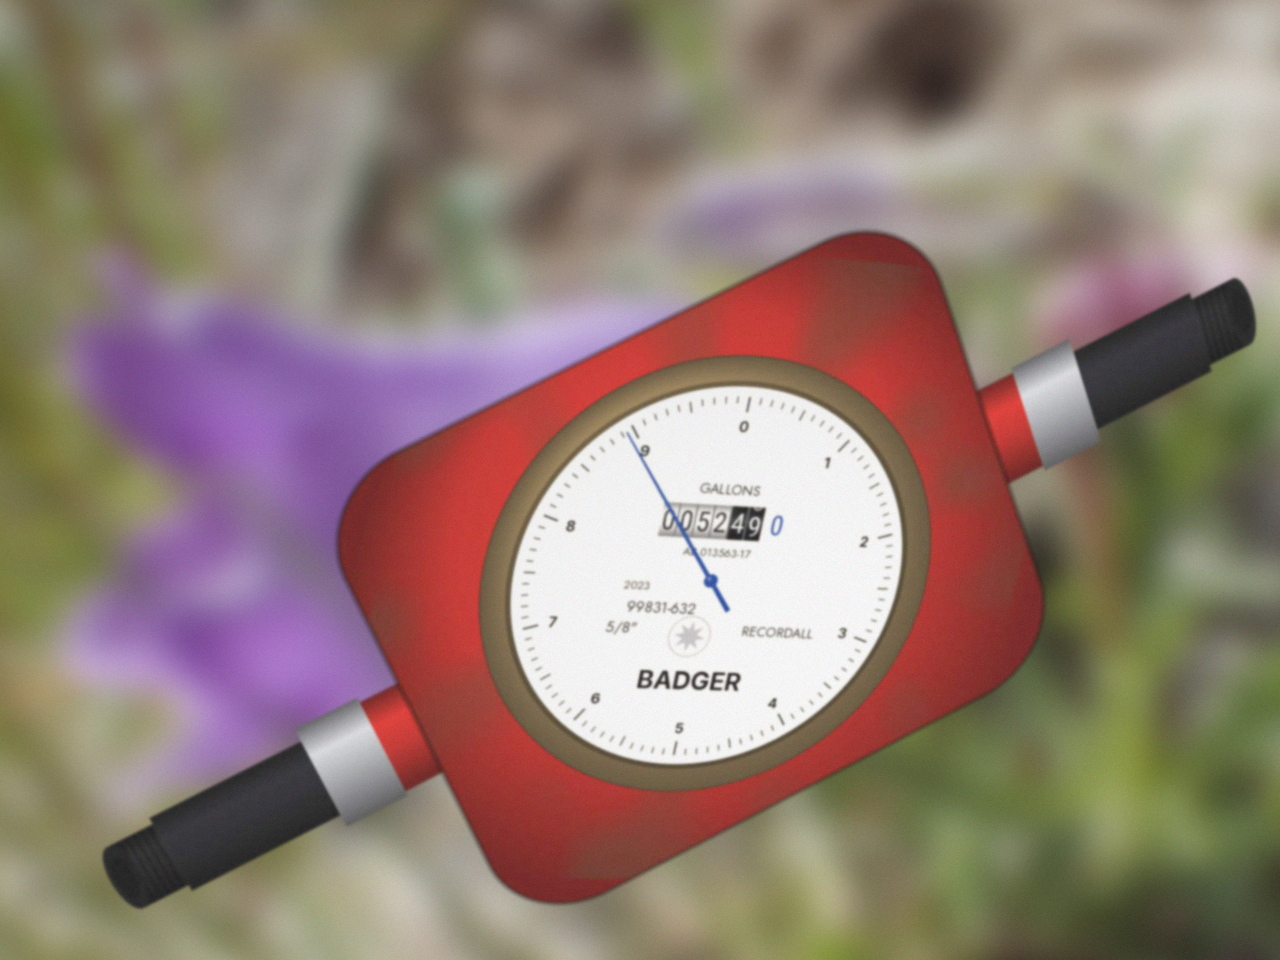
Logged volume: 52488.9 gal
